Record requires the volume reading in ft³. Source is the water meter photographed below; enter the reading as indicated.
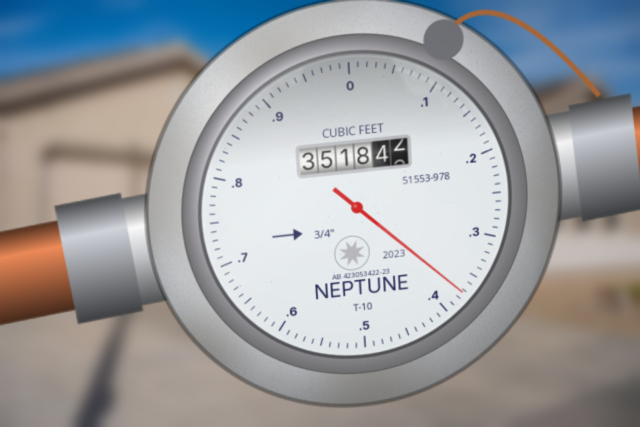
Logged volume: 351842.37 ft³
